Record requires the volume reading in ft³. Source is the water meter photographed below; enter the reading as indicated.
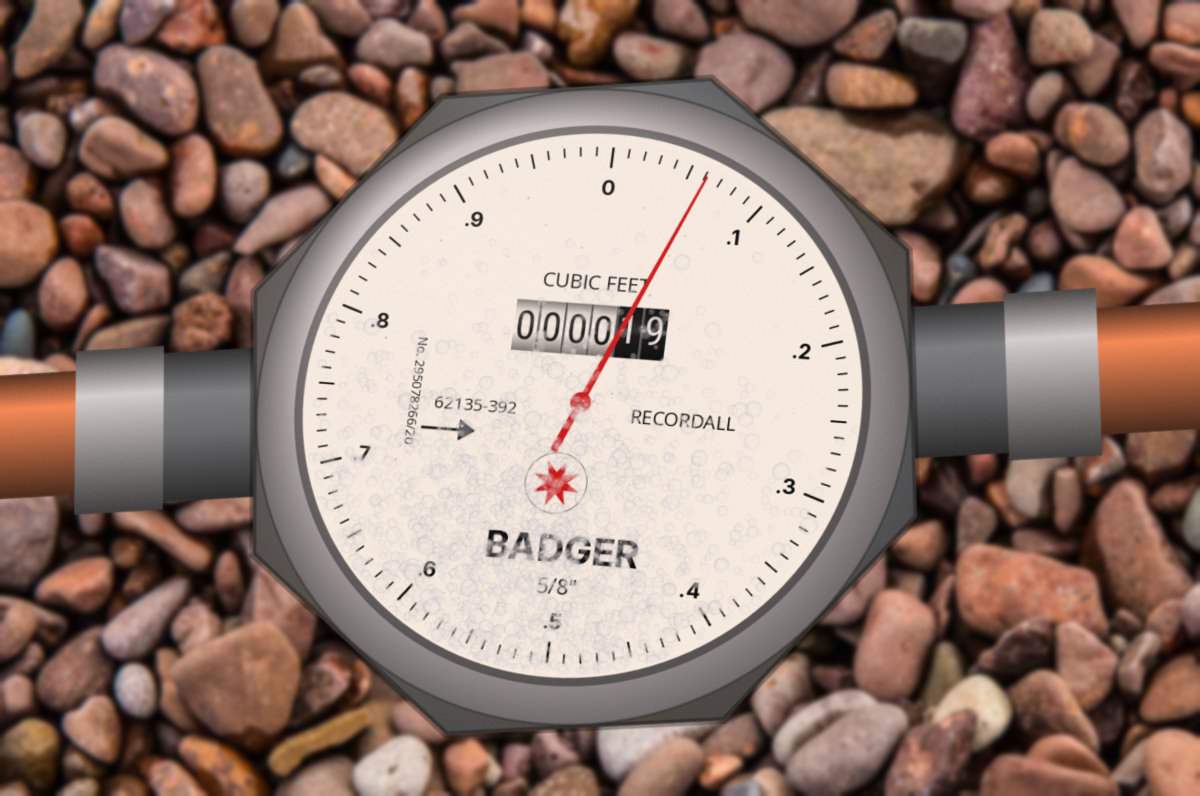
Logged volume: 19.06 ft³
